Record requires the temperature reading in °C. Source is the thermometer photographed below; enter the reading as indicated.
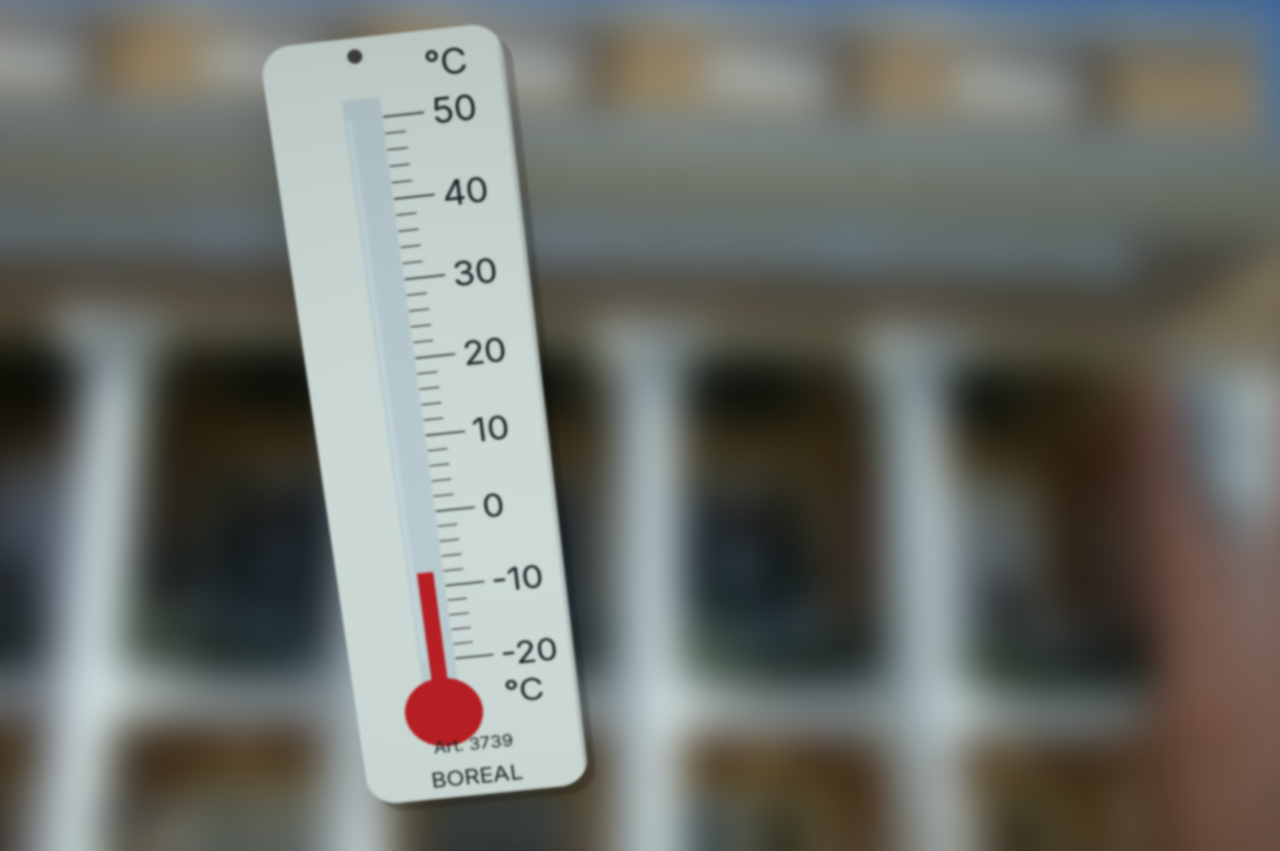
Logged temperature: -8 °C
